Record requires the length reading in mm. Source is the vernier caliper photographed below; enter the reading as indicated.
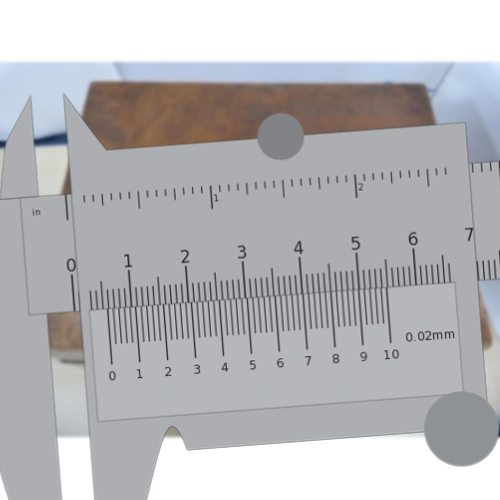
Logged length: 5.8 mm
